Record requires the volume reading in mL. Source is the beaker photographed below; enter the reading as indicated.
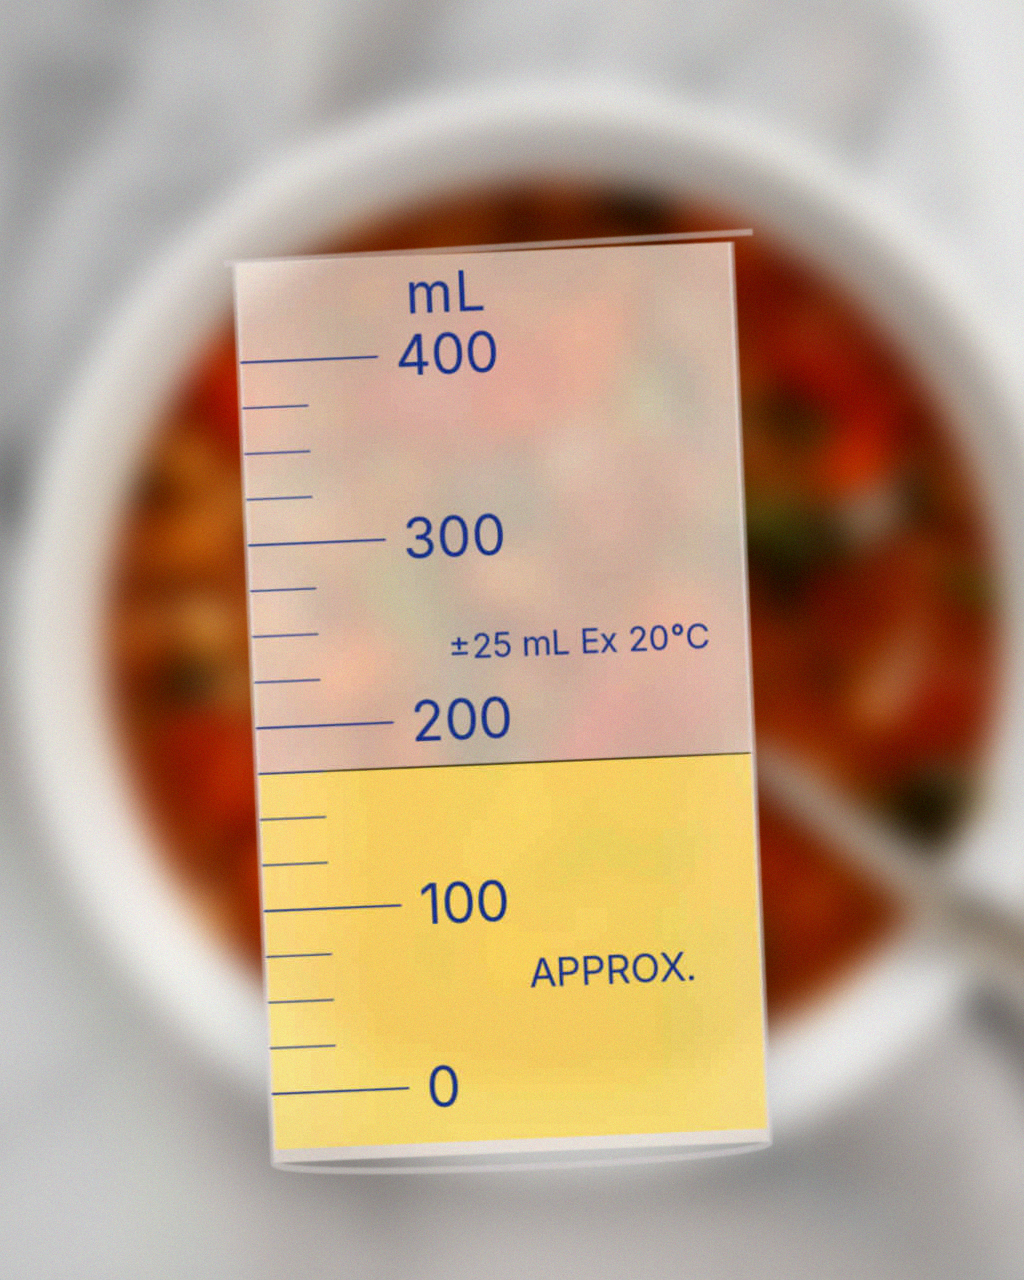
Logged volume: 175 mL
